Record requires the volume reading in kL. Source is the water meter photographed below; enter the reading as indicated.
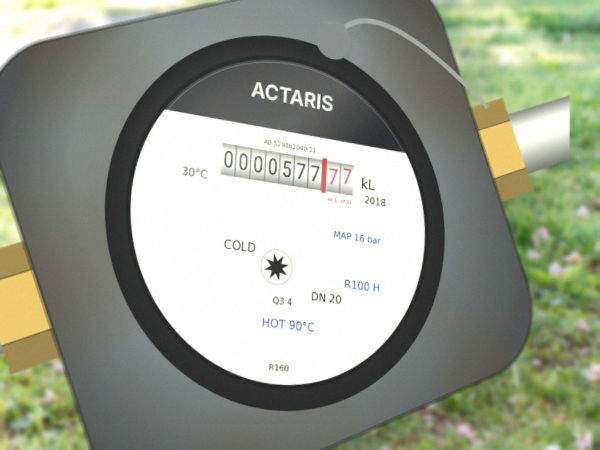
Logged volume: 577.77 kL
